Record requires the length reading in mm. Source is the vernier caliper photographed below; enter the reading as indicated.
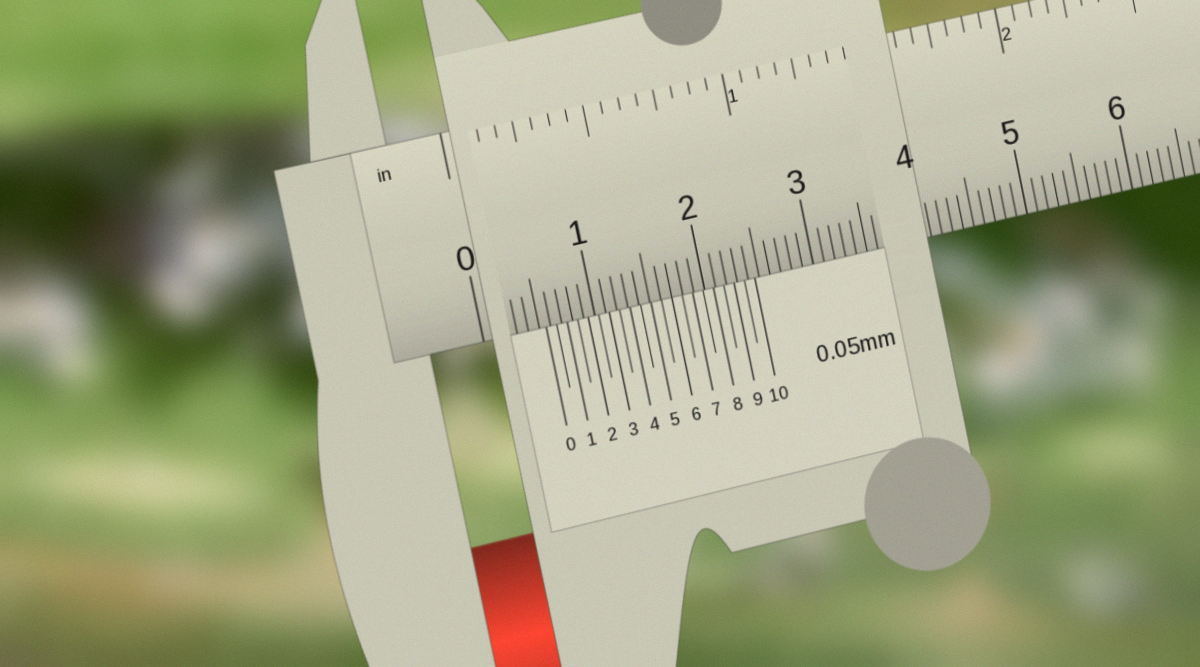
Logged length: 5.6 mm
